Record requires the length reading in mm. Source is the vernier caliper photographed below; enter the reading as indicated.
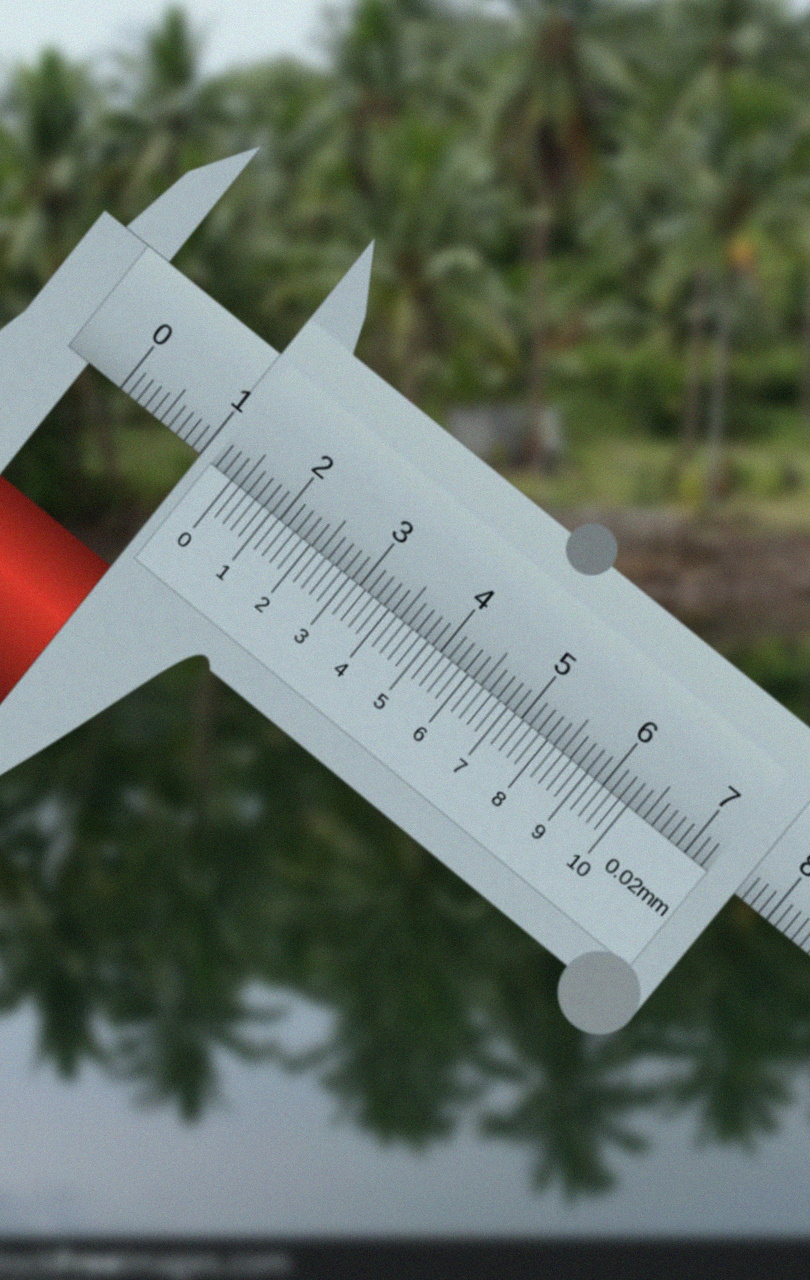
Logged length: 14.0 mm
